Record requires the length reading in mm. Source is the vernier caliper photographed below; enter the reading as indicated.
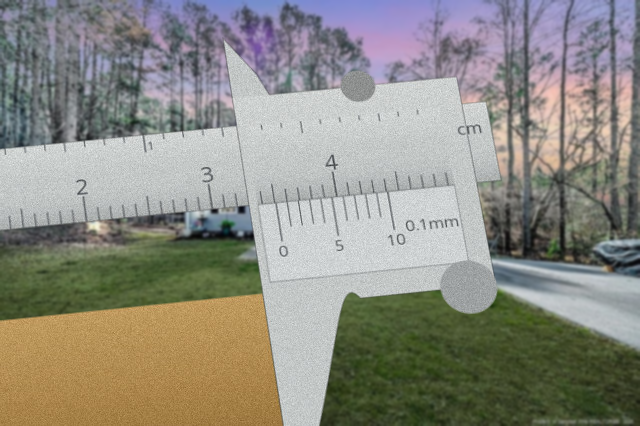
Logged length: 35.1 mm
